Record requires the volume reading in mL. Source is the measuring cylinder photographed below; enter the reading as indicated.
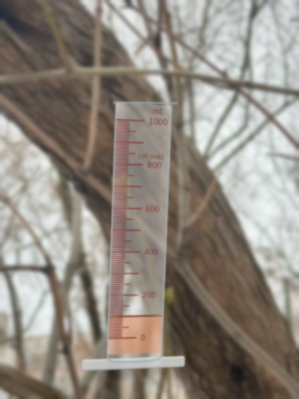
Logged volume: 100 mL
